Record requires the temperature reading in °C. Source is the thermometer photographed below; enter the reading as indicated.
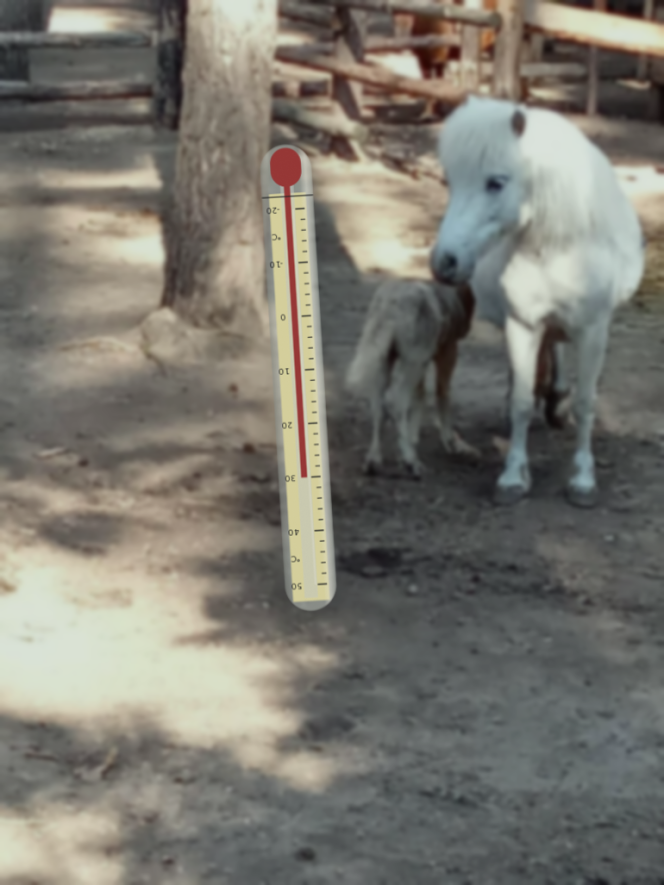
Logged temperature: 30 °C
